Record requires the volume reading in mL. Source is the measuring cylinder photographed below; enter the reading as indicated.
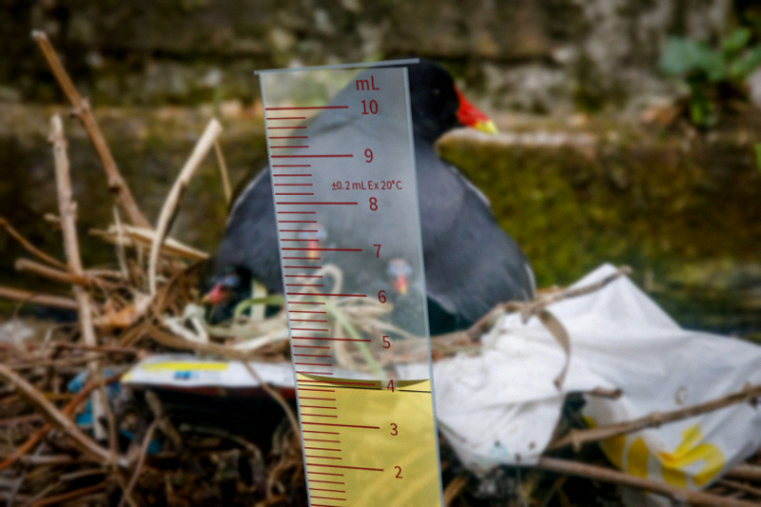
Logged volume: 3.9 mL
